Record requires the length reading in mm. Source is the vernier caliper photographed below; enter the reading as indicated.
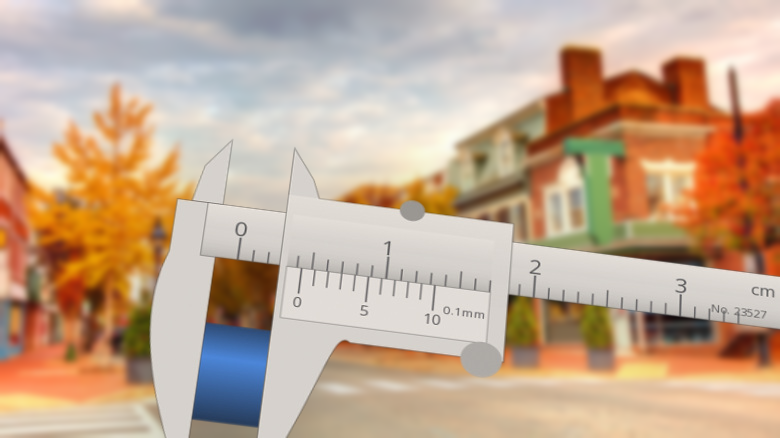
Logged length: 4.3 mm
